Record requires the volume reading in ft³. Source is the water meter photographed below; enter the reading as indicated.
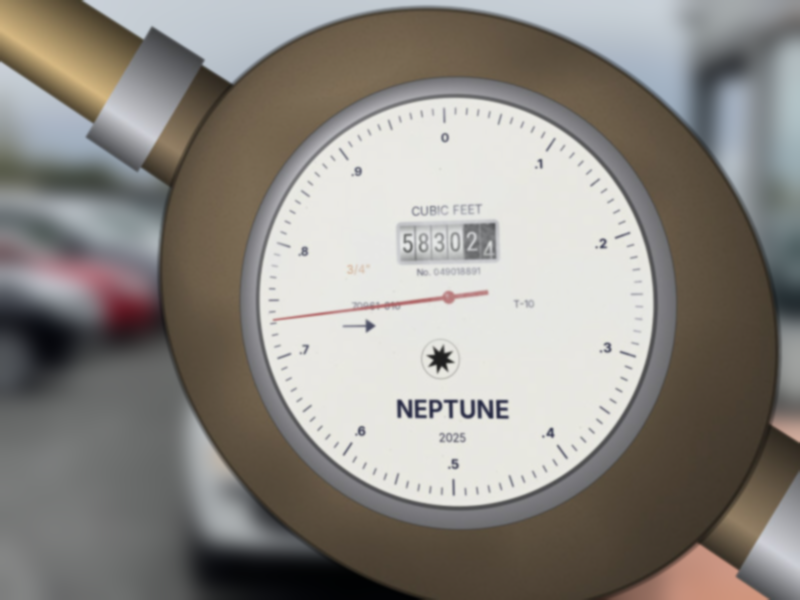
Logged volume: 583023.73 ft³
